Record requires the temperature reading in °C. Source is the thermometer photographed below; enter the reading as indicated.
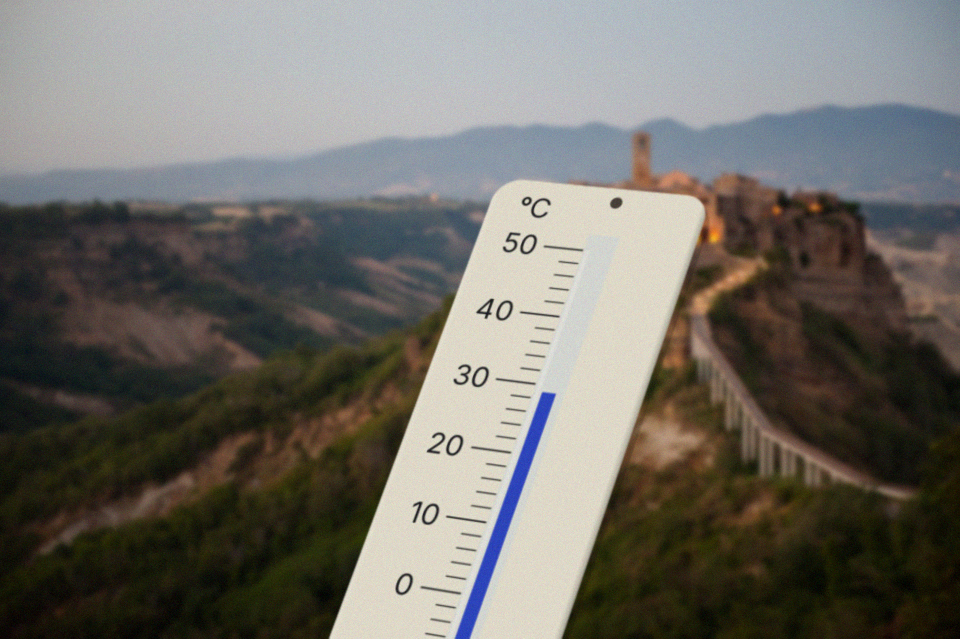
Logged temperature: 29 °C
